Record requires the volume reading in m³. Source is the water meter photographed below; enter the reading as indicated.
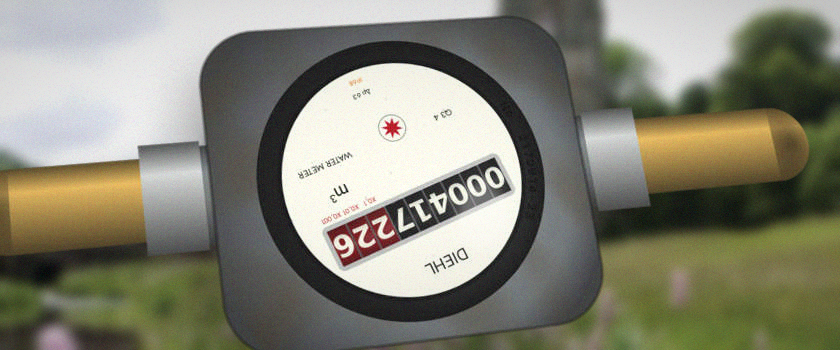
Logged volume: 417.226 m³
